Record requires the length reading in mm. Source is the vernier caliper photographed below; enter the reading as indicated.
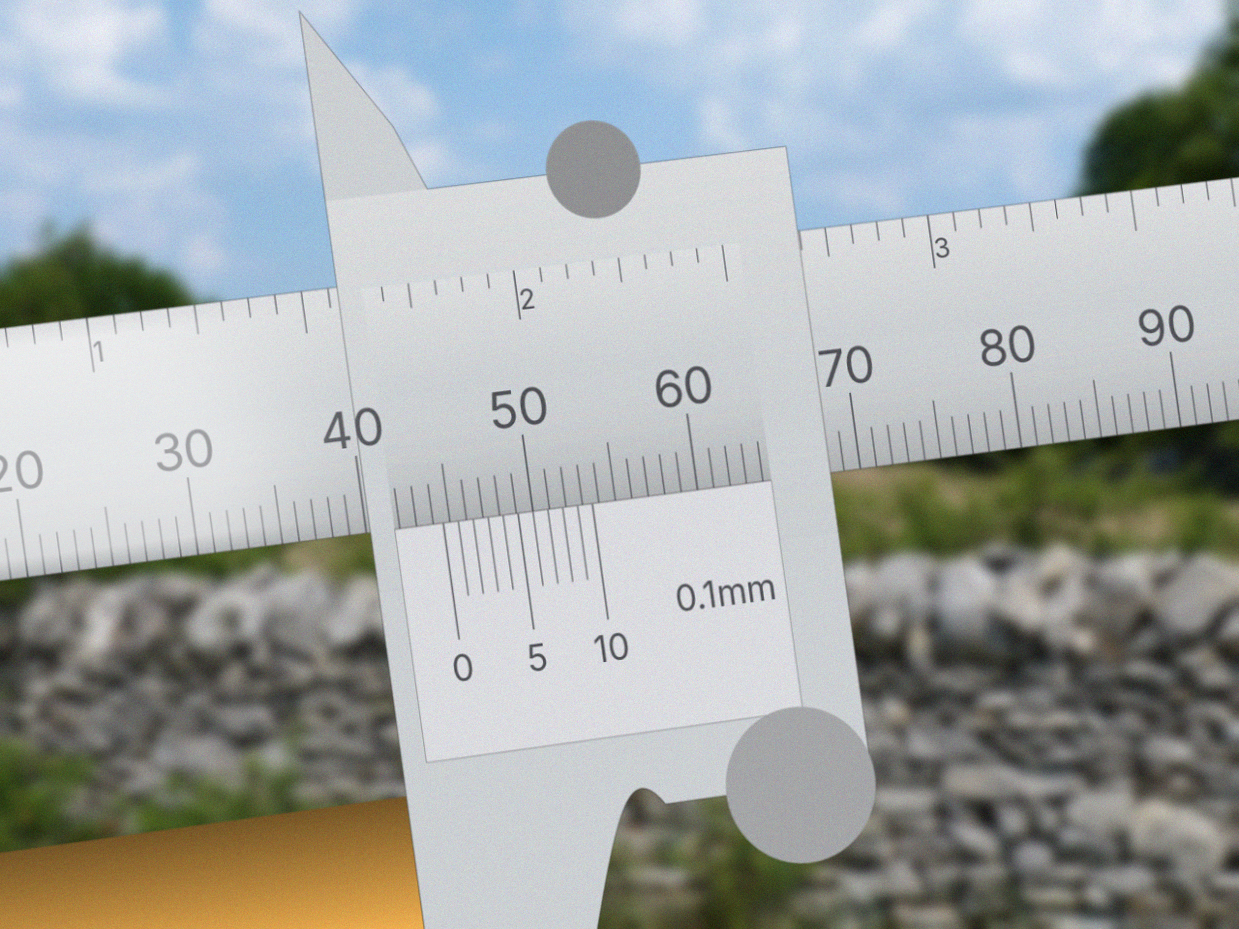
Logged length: 44.6 mm
